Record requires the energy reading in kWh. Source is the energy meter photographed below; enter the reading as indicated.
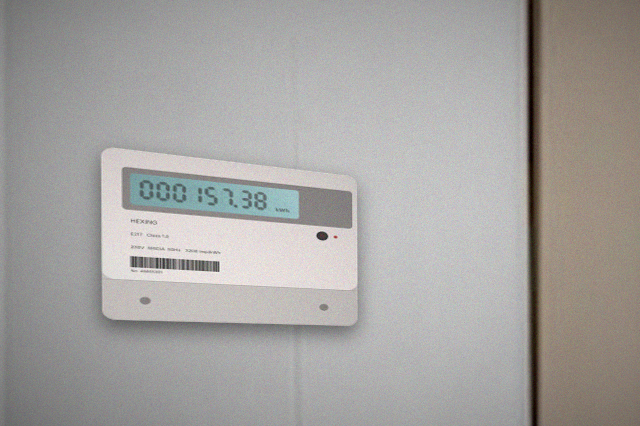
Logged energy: 157.38 kWh
